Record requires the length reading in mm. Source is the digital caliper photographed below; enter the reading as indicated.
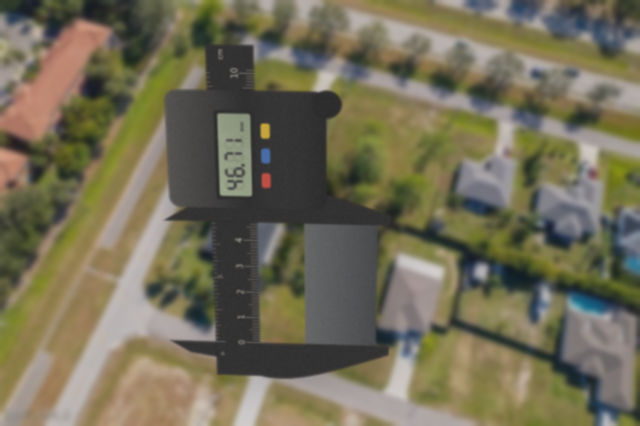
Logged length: 46.71 mm
